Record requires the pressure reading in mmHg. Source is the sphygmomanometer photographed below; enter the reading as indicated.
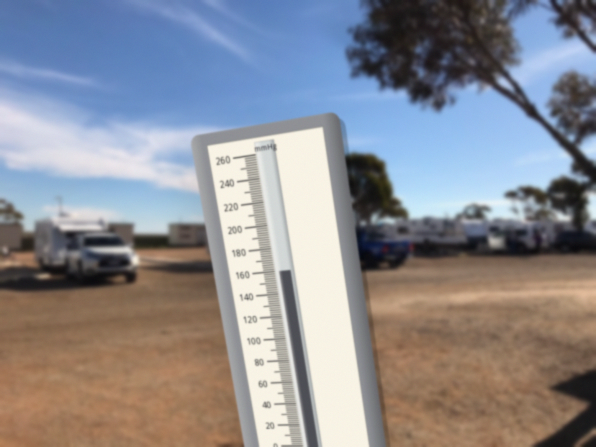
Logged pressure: 160 mmHg
